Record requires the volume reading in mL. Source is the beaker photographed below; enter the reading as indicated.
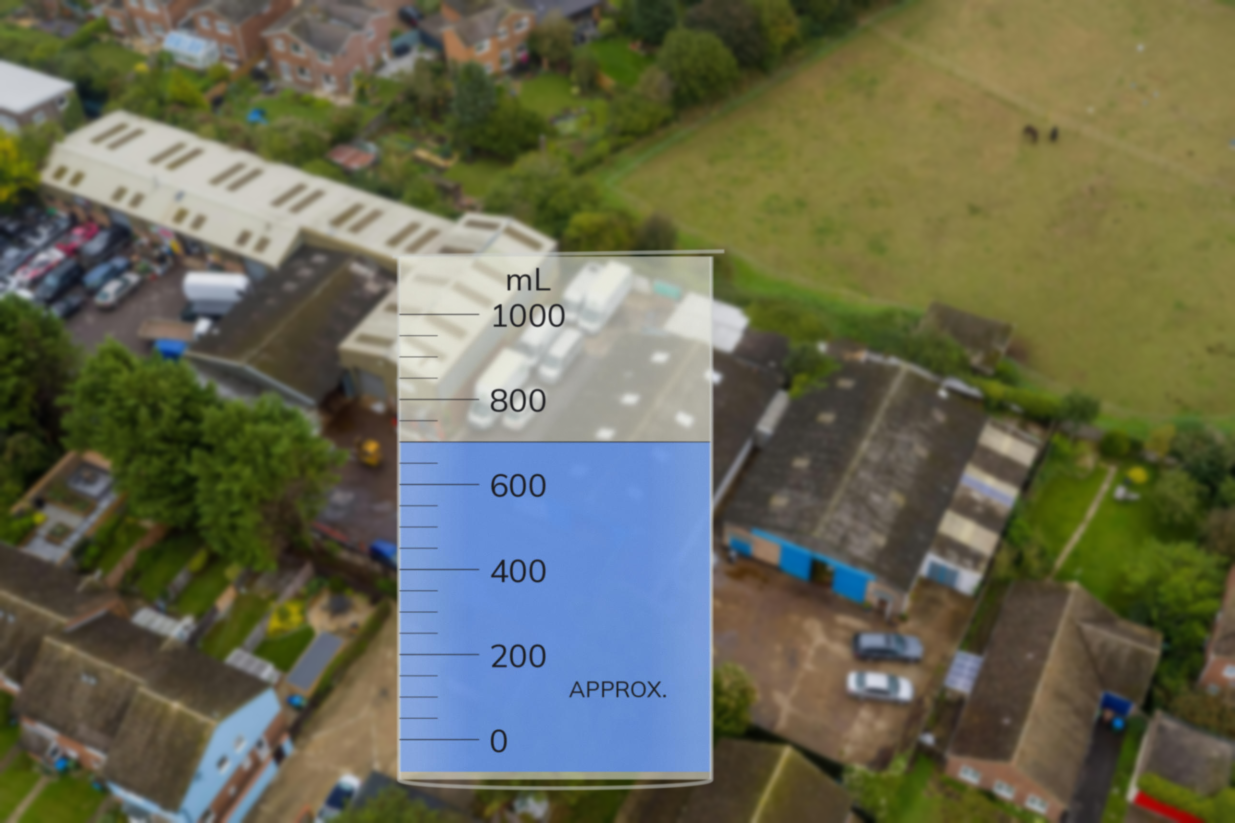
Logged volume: 700 mL
